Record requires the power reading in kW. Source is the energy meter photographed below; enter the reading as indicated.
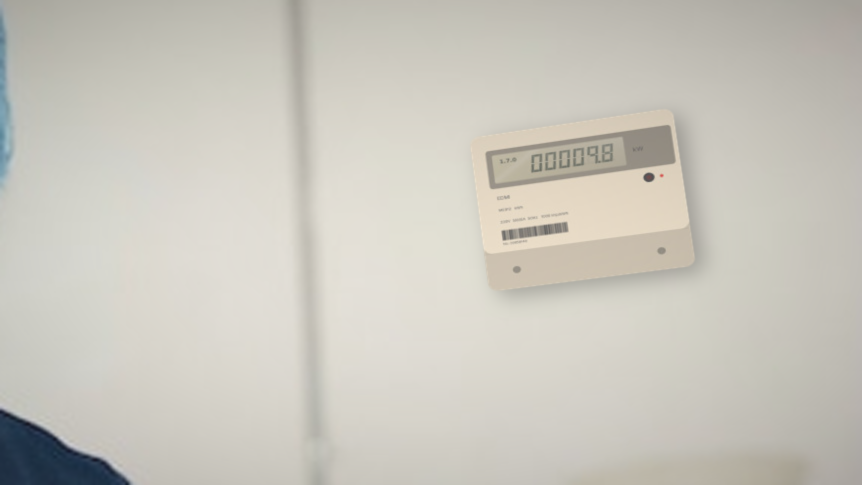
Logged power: 9.8 kW
